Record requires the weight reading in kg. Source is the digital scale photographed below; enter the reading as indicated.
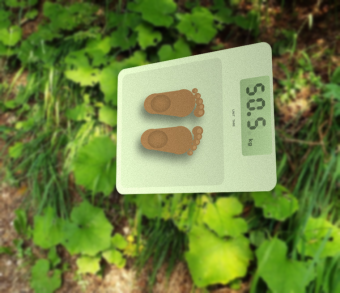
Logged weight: 50.5 kg
